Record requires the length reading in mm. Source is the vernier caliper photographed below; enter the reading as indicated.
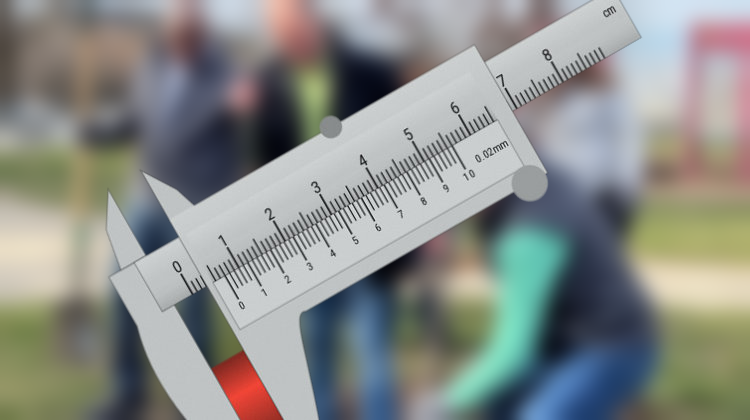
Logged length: 7.0 mm
